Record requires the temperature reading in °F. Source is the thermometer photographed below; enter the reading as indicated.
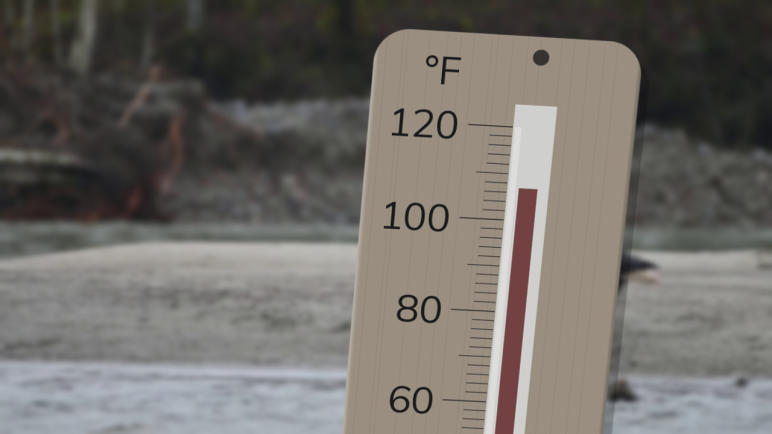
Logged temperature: 107 °F
